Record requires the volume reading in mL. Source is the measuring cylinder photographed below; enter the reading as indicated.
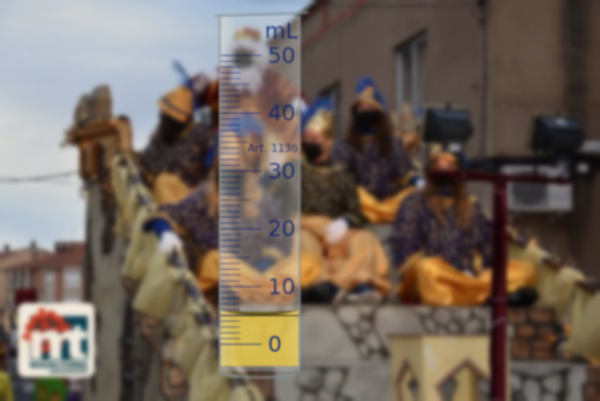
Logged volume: 5 mL
